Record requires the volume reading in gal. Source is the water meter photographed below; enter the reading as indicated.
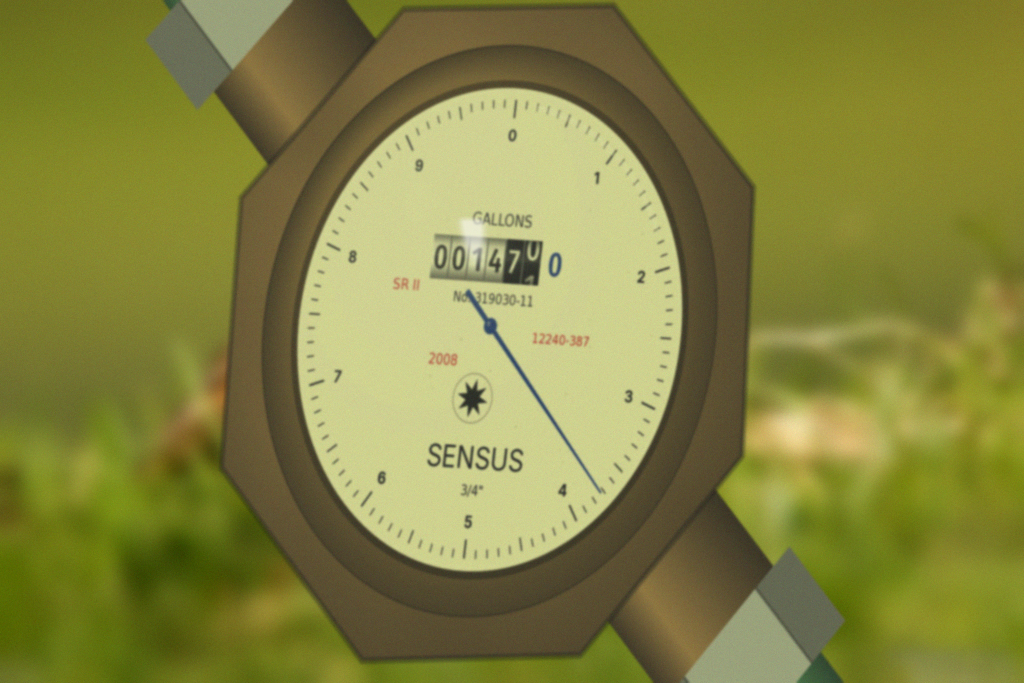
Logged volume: 14703.7 gal
